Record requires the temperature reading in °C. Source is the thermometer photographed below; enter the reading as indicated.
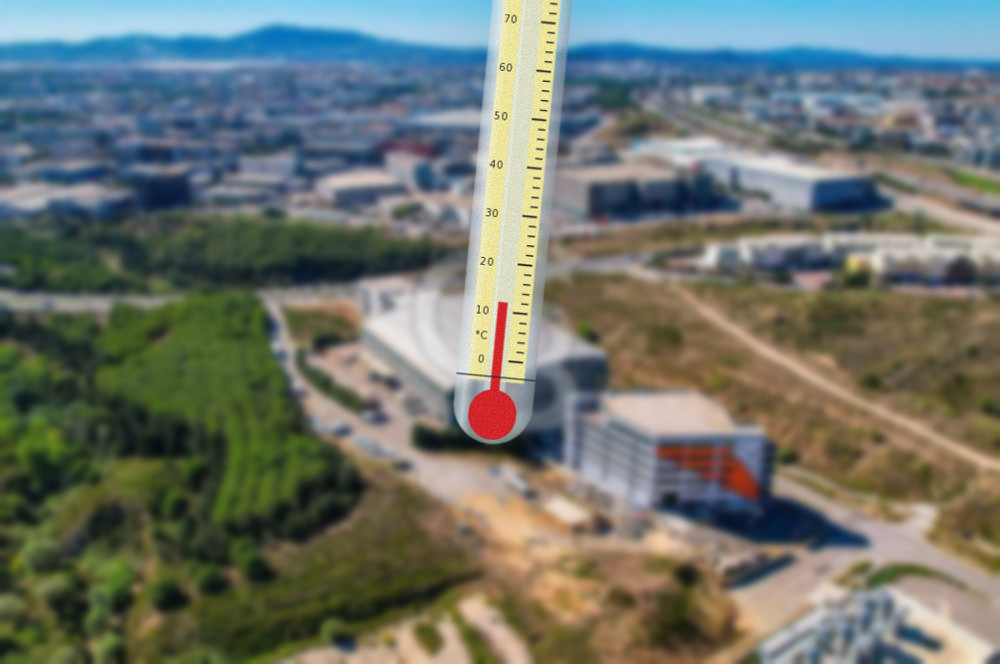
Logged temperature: 12 °C
